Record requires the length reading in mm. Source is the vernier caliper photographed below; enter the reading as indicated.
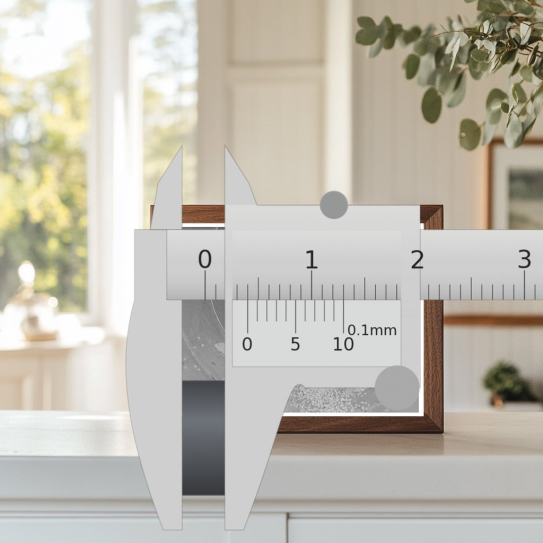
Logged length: 4.0 mm
